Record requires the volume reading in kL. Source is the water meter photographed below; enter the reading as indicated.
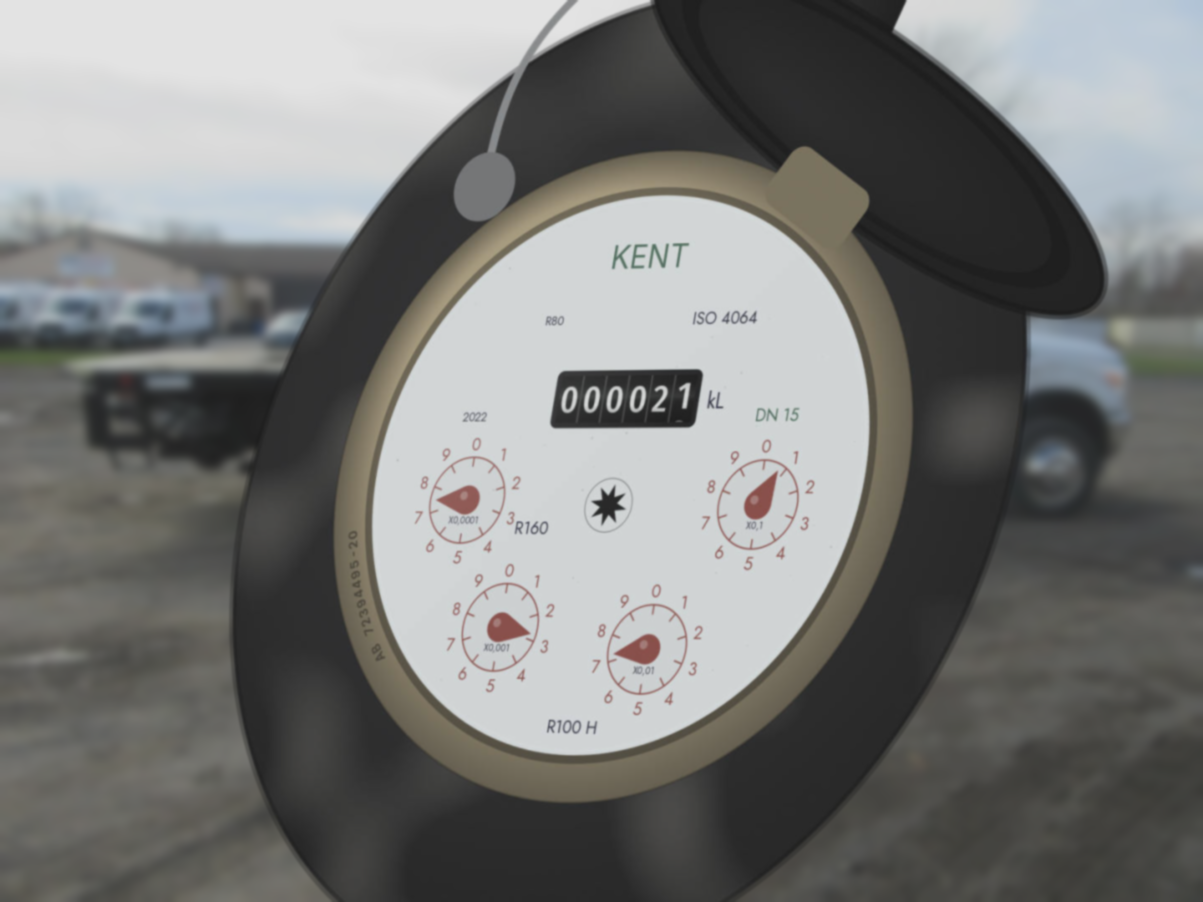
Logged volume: 21.0727 kL
